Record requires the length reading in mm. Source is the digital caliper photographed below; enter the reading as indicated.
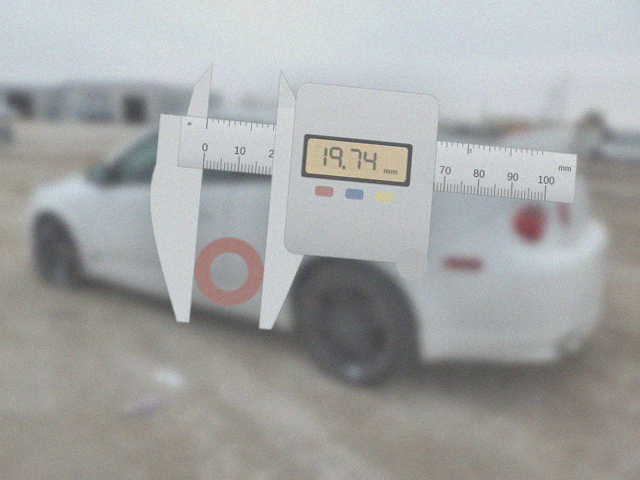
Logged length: 19.74 mm
